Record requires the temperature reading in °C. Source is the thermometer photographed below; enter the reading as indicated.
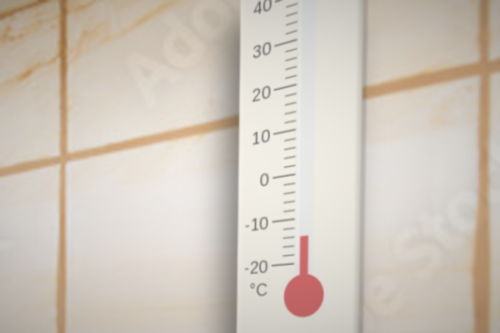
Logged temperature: -14 °C
